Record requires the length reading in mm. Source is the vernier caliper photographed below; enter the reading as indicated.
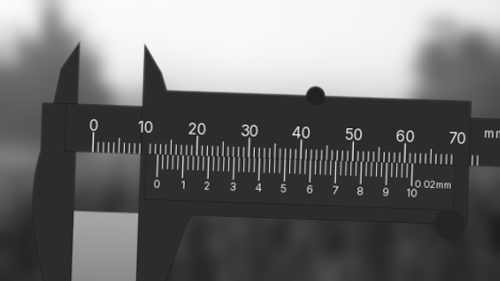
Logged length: 12.5 mm
